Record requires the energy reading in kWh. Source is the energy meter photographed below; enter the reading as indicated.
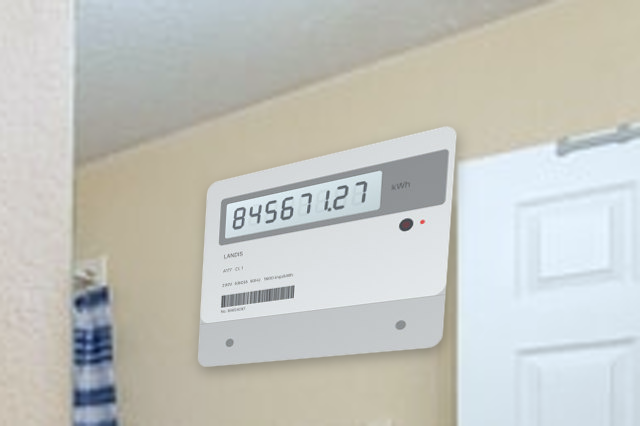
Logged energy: 845671.27 kWh
